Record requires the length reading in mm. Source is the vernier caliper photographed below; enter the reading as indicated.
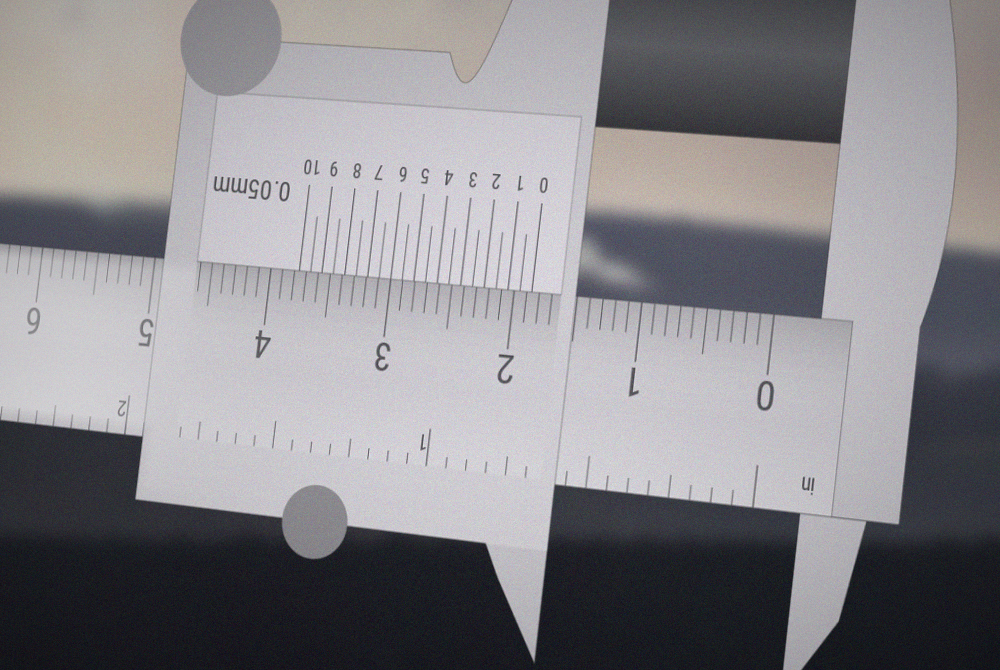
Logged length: 18.6 mm
